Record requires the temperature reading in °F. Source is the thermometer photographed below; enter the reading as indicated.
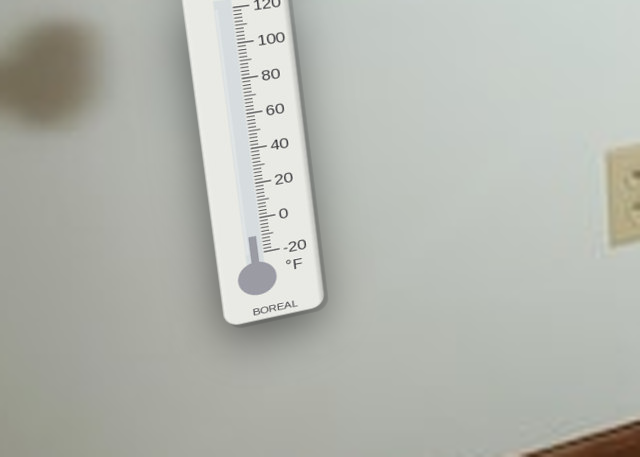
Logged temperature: -10 °F
